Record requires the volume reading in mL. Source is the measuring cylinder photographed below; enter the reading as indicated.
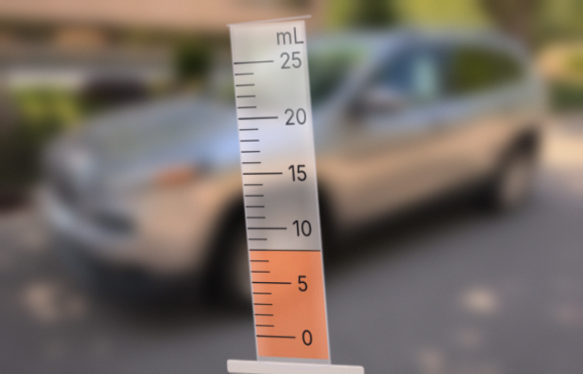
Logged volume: 8 mL
